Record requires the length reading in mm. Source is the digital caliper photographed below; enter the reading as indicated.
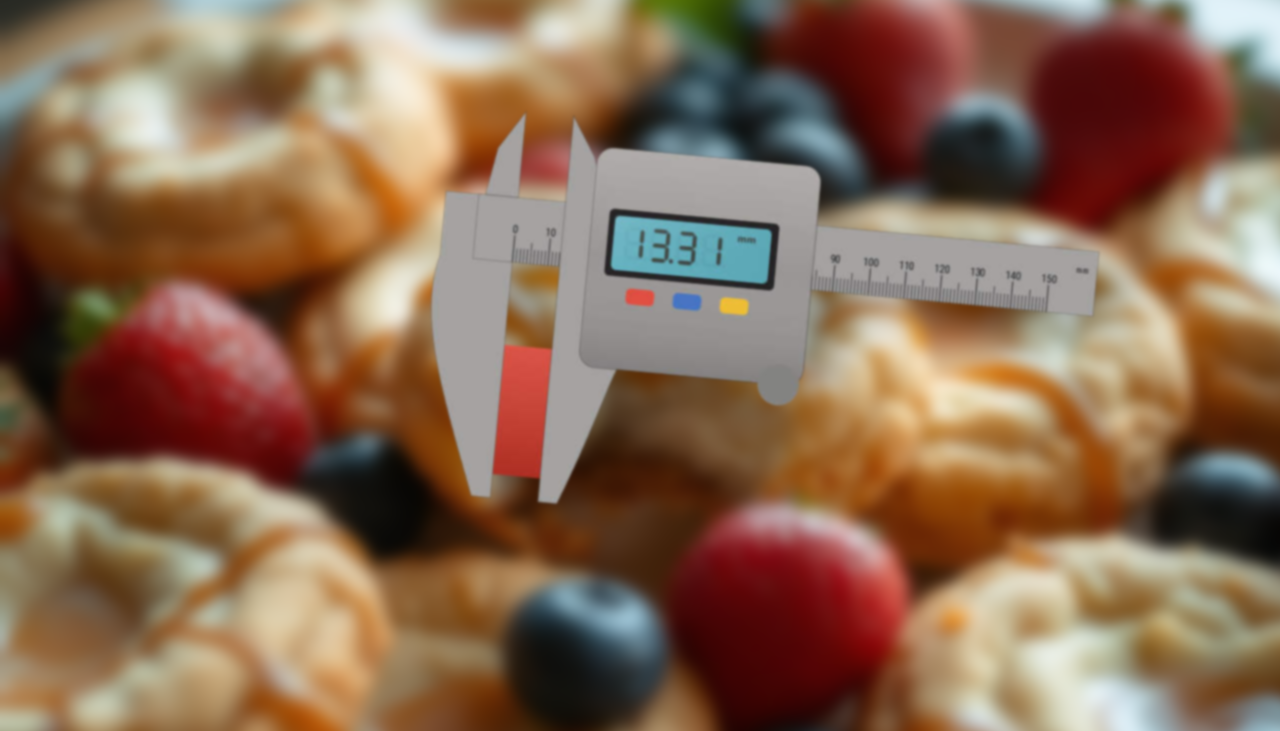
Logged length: 13.31 mm
